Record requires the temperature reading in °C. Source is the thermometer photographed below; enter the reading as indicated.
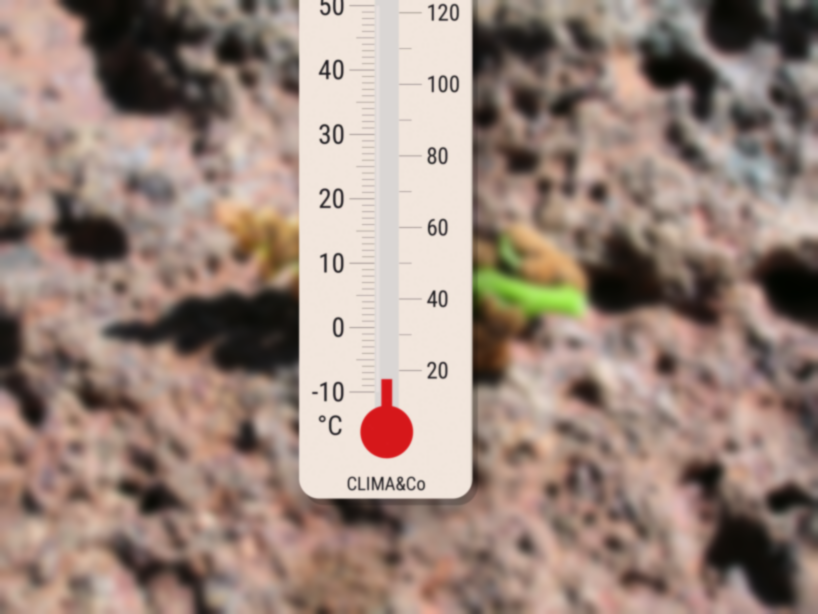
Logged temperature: -8 °C
